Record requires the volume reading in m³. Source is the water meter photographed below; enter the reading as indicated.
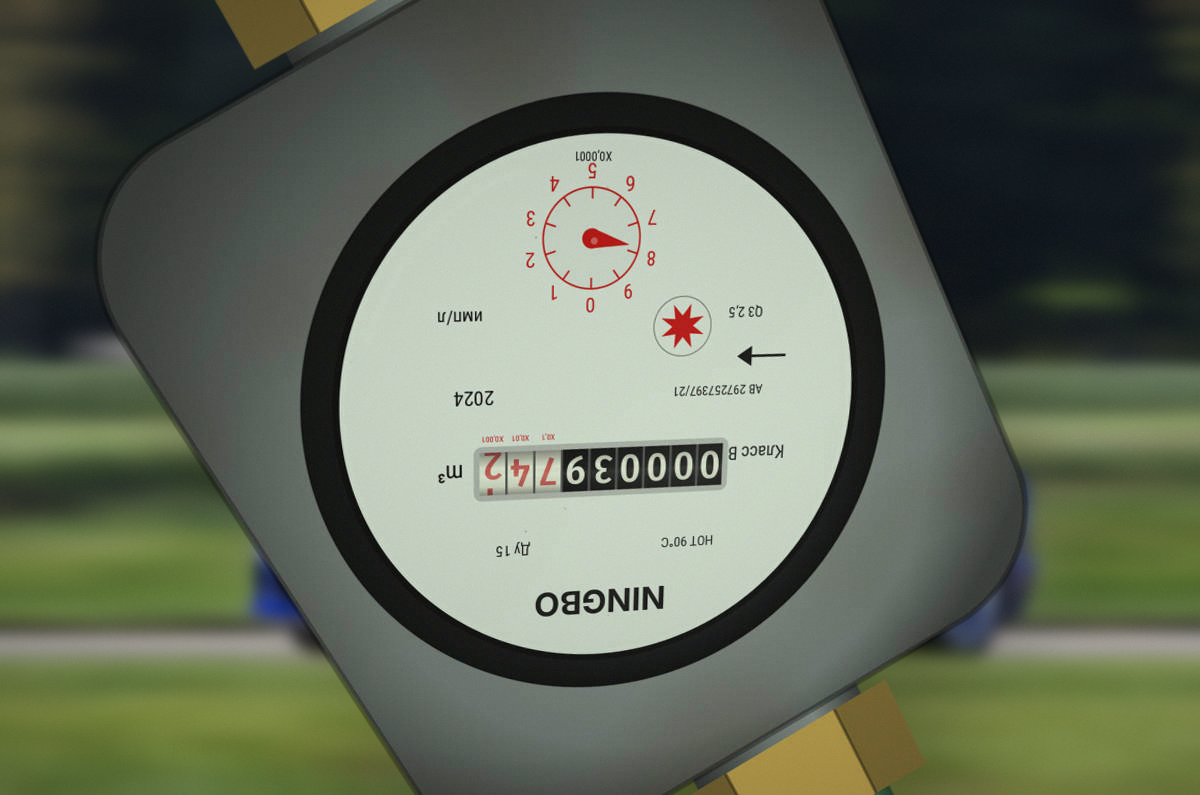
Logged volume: 39.7417 m³
